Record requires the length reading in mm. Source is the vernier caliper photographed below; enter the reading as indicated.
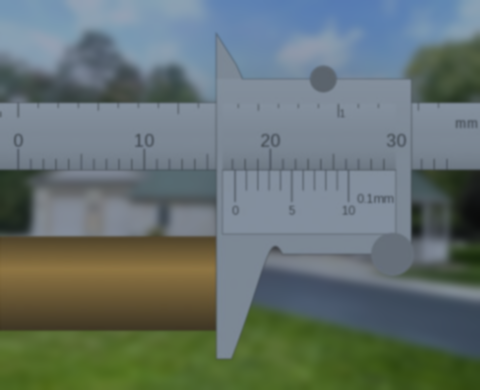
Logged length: 17.2 mm
